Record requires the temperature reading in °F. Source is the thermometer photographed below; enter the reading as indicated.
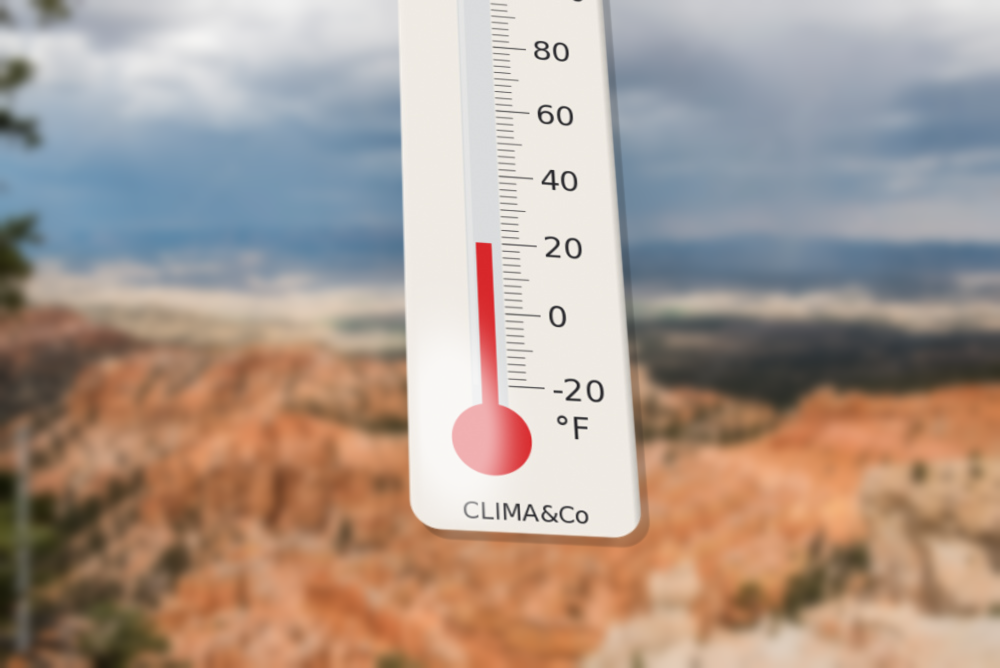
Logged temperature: 20 °F
